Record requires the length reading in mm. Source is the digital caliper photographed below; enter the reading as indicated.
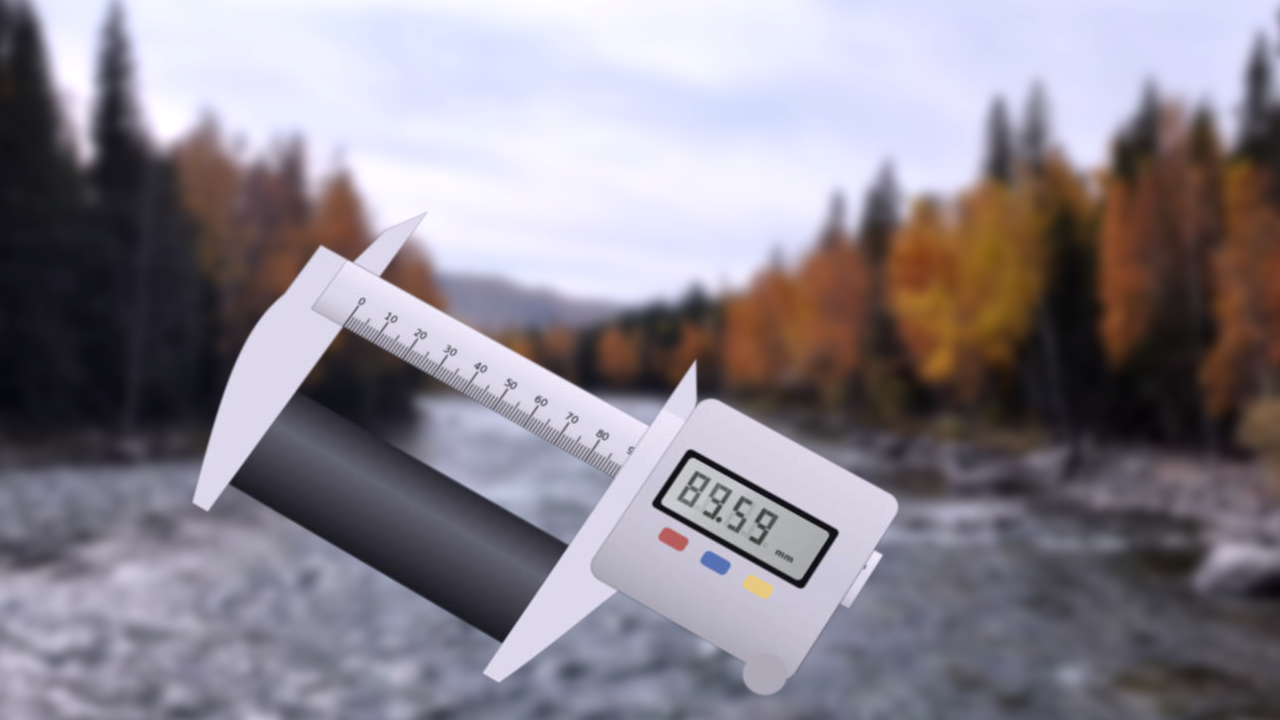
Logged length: 89.59 mm
